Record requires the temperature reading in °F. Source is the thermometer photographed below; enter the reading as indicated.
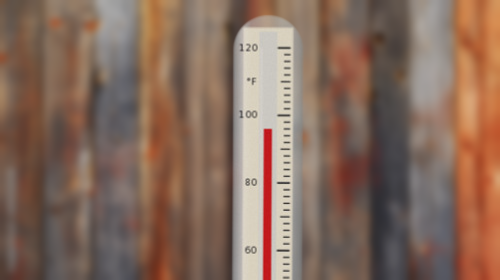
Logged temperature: 96 °F
